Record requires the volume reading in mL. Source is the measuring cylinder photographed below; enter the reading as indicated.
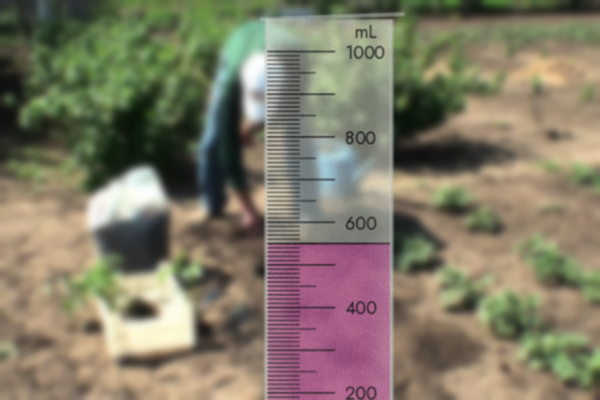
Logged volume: 550 mL
